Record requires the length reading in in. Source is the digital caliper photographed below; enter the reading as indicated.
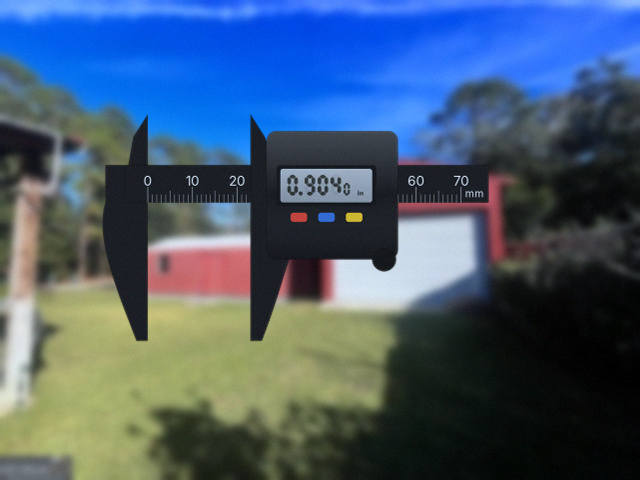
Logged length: 0.9040 in
